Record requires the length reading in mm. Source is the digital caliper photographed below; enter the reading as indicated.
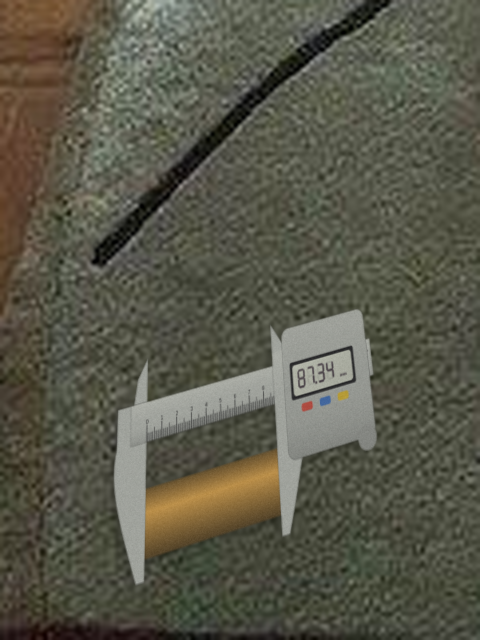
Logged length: 87.34 mm
